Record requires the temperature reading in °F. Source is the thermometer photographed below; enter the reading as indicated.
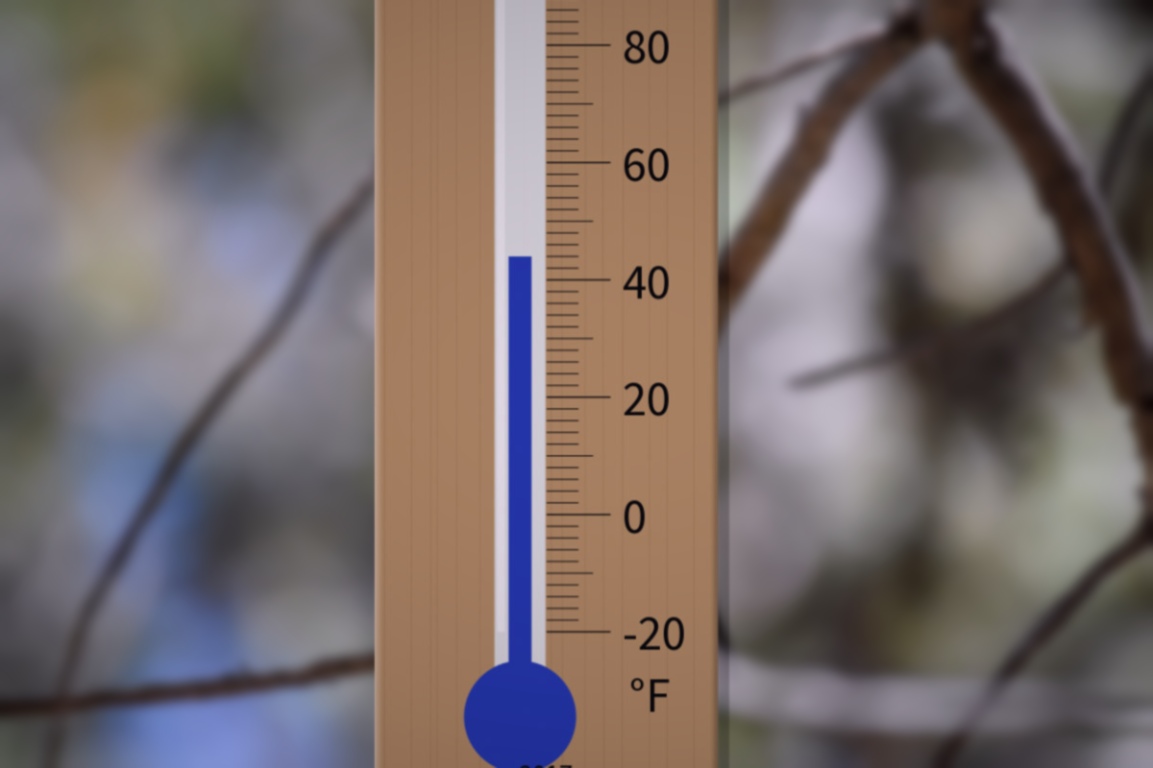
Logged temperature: 44 °F
